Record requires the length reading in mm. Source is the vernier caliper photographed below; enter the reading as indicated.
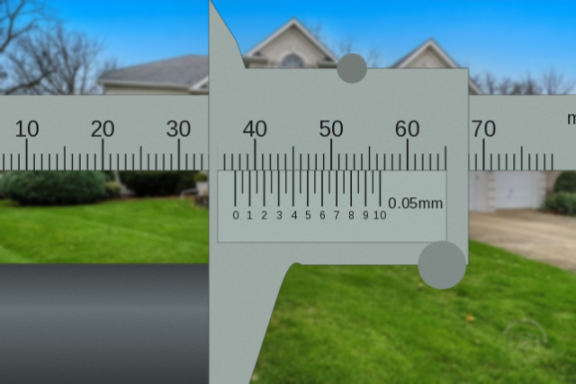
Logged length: 37.4 mm
